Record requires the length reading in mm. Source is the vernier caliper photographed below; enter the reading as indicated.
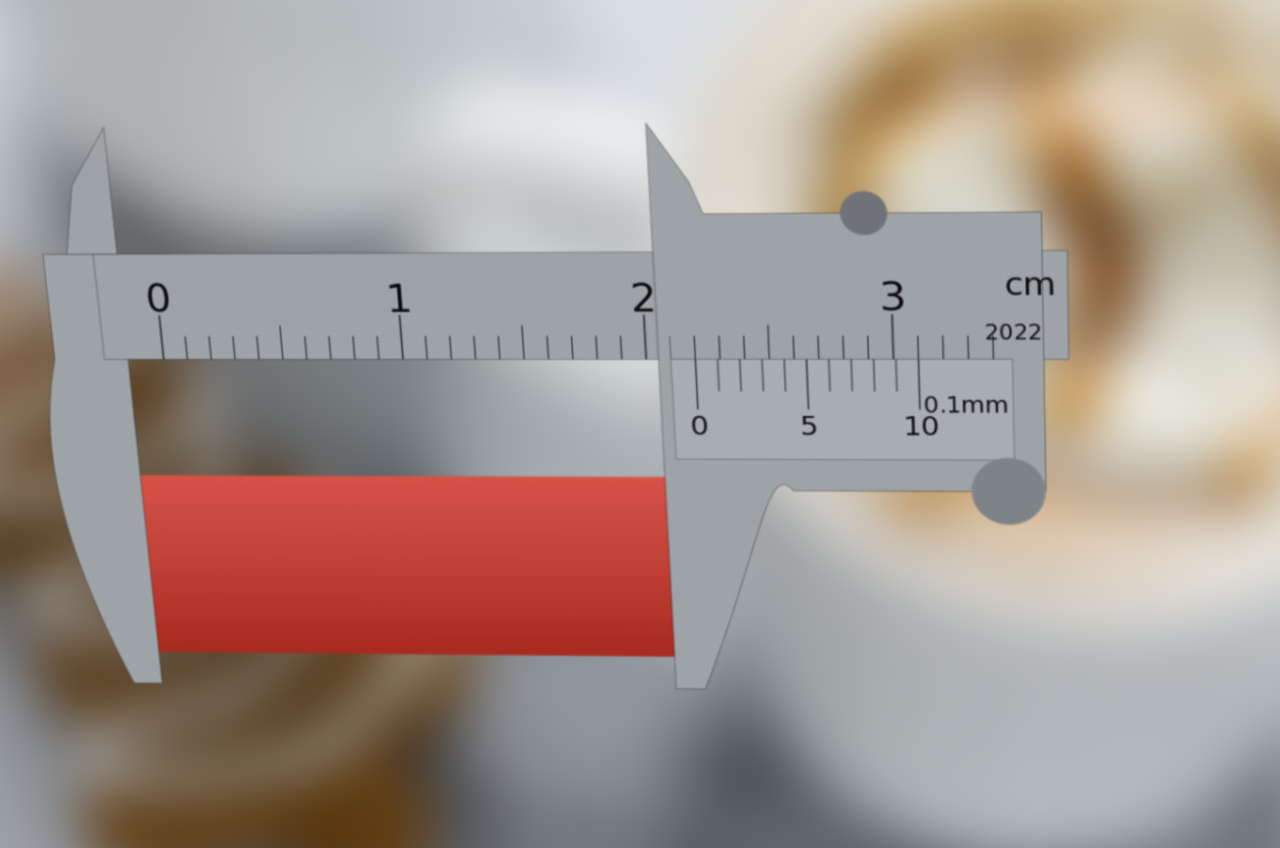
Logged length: 22.0 mm
